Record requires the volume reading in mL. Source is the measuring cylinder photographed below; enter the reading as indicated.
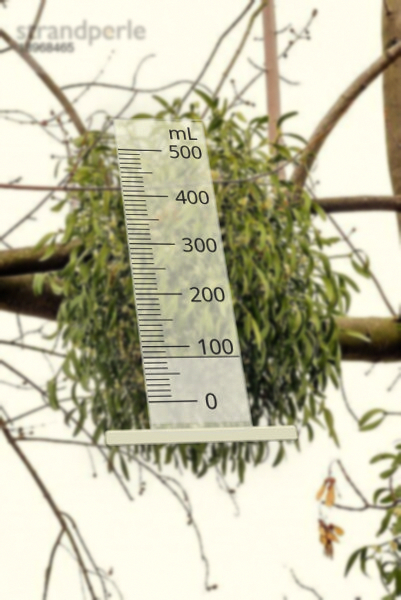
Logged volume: 80 mL
